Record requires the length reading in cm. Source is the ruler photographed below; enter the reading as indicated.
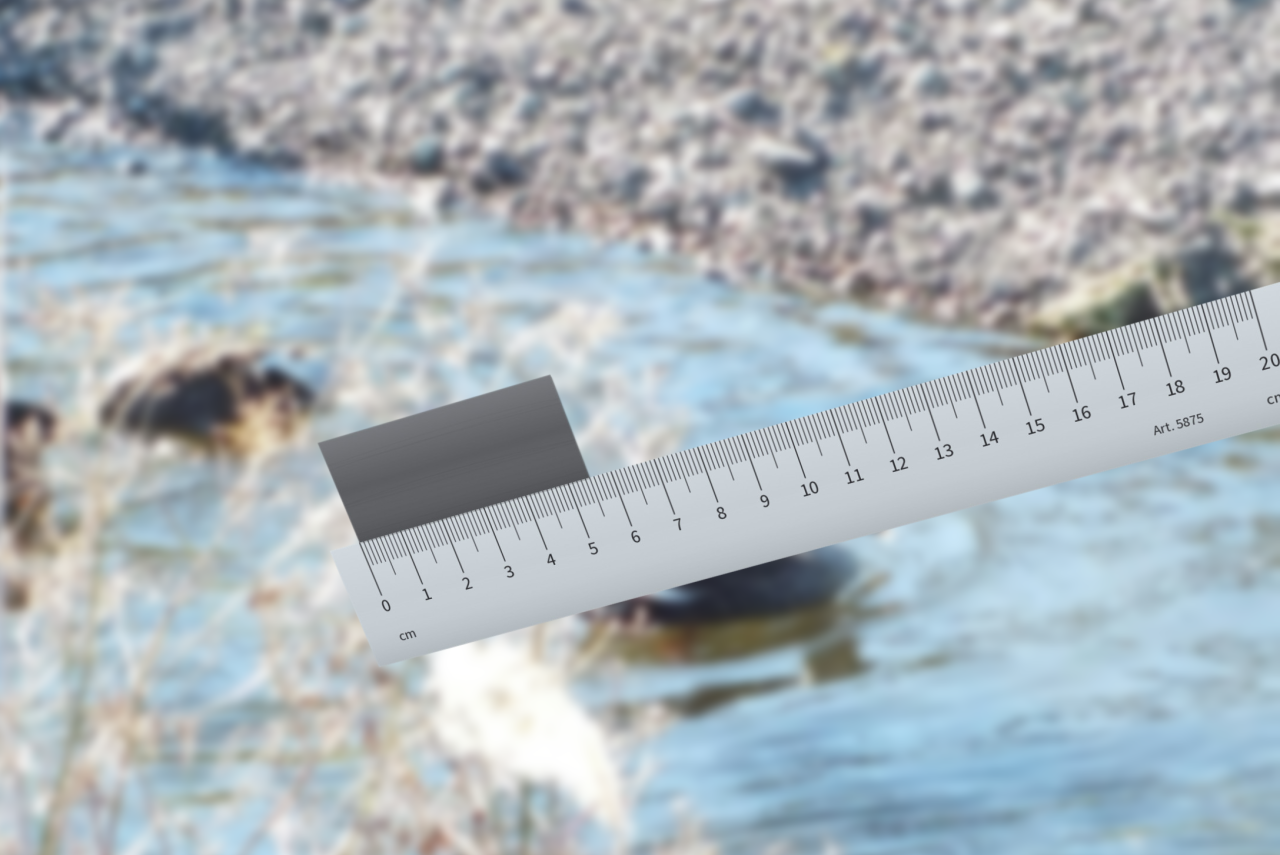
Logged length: 5.5 cm
